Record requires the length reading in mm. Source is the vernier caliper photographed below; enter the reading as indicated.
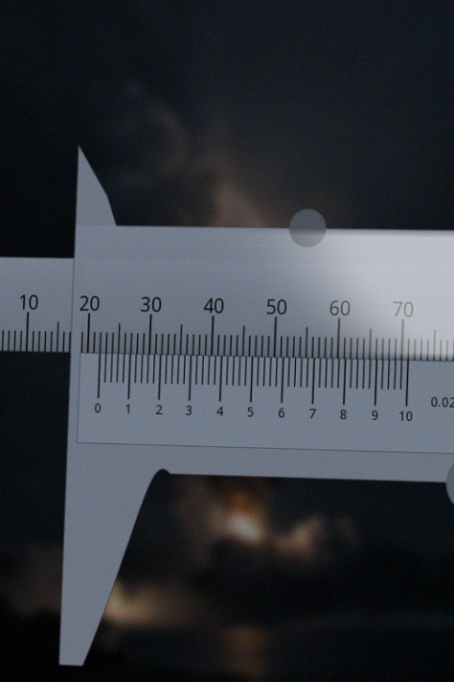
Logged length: 22.0 mm
